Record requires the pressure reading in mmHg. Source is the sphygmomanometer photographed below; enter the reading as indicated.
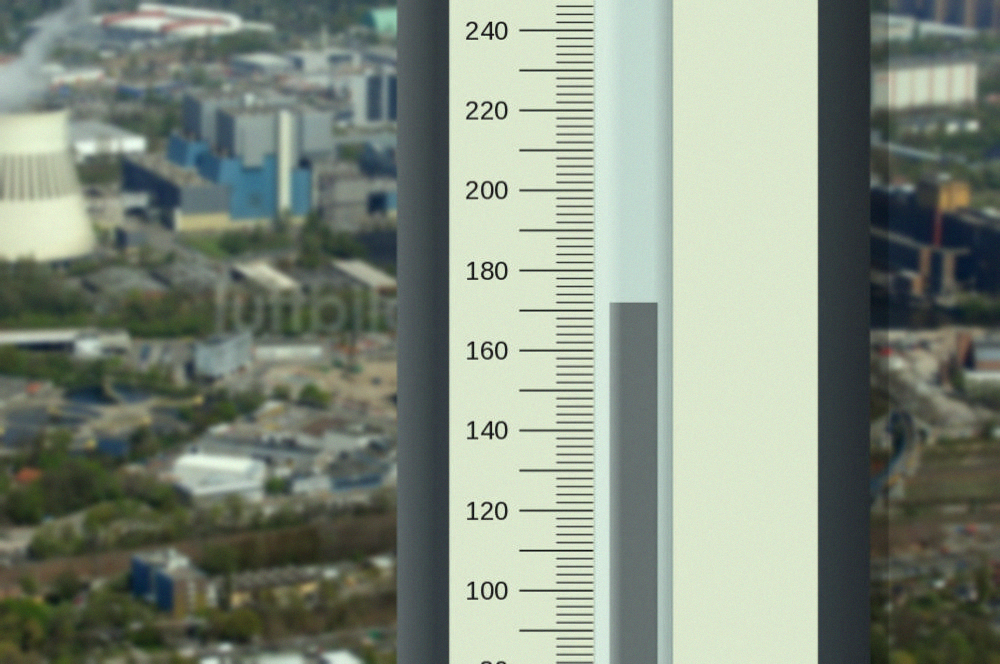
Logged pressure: 172 mmHg
